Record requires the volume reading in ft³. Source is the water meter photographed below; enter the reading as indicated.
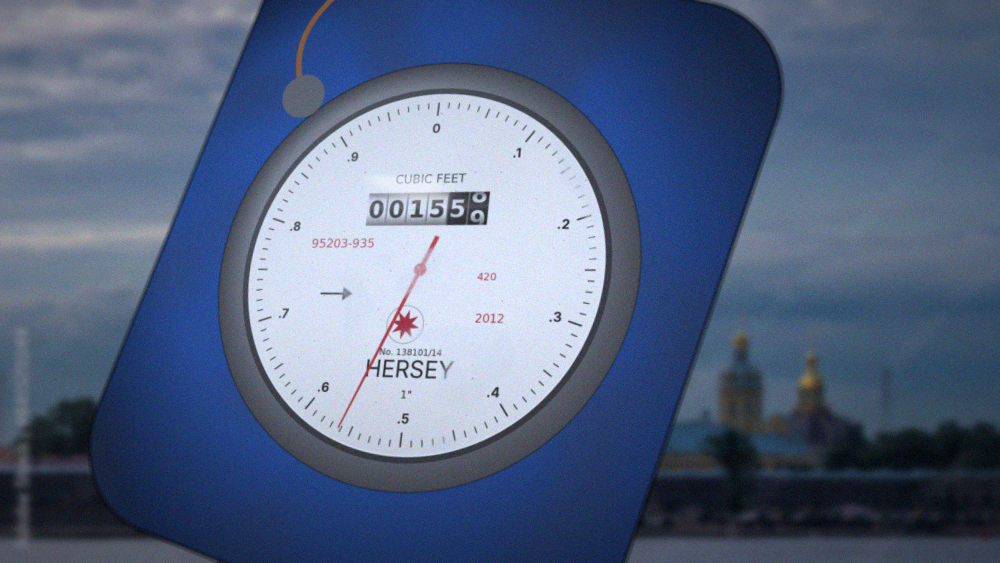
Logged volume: 1558.56 ft³
